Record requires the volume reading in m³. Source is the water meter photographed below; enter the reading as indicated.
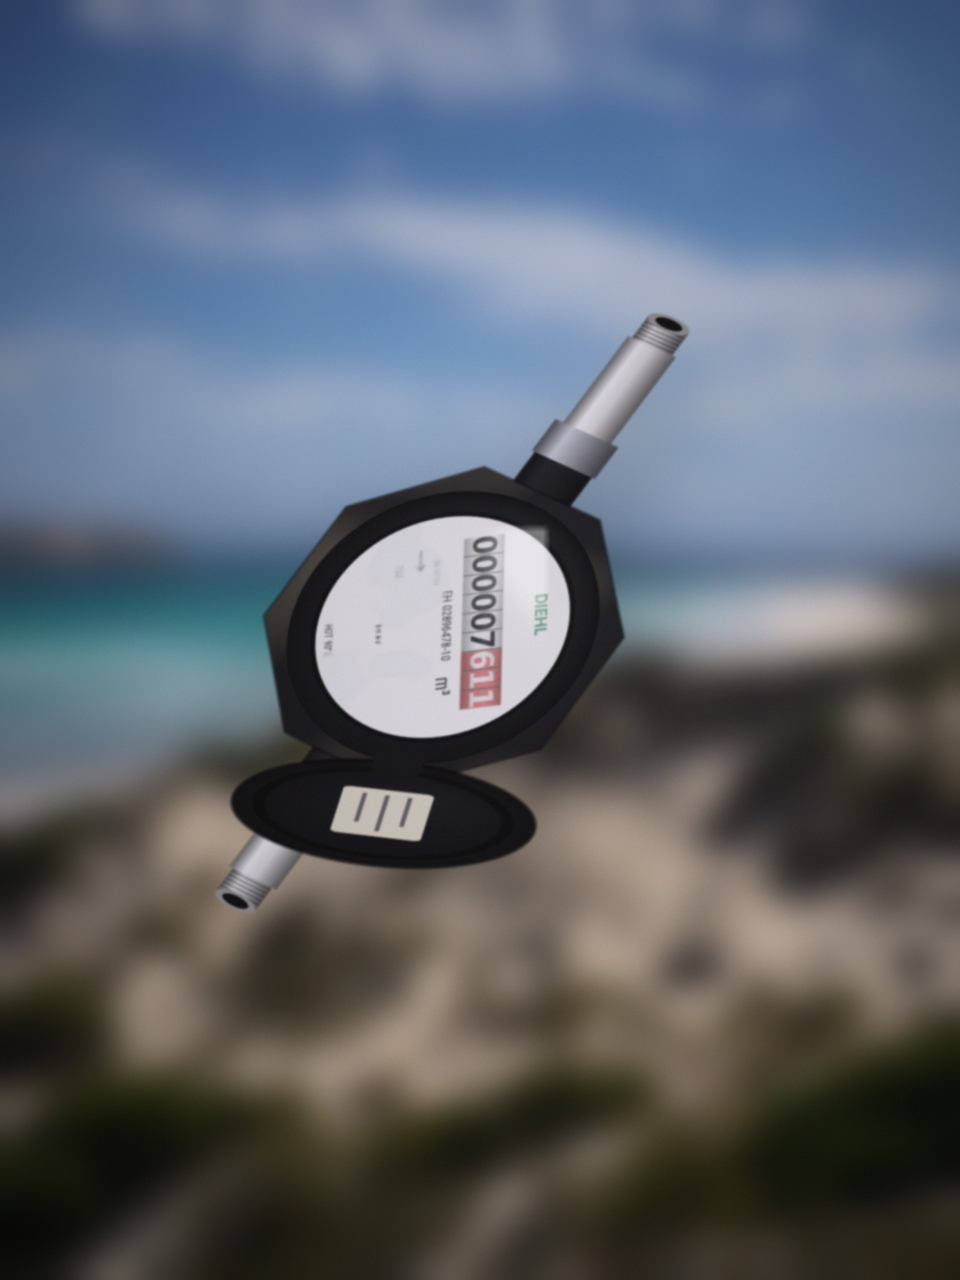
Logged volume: 7.611 m³
